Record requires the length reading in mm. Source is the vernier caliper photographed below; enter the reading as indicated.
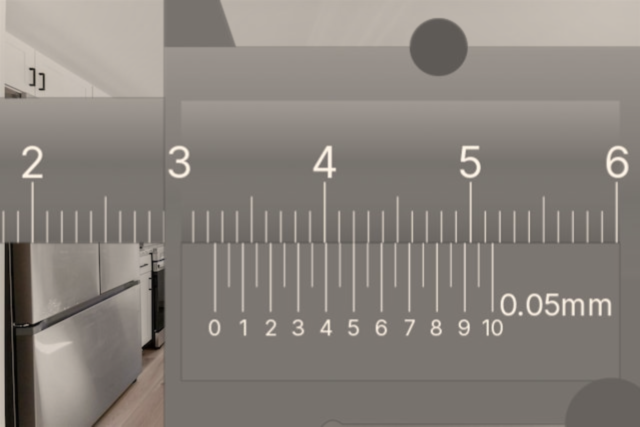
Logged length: 32.5 mm
